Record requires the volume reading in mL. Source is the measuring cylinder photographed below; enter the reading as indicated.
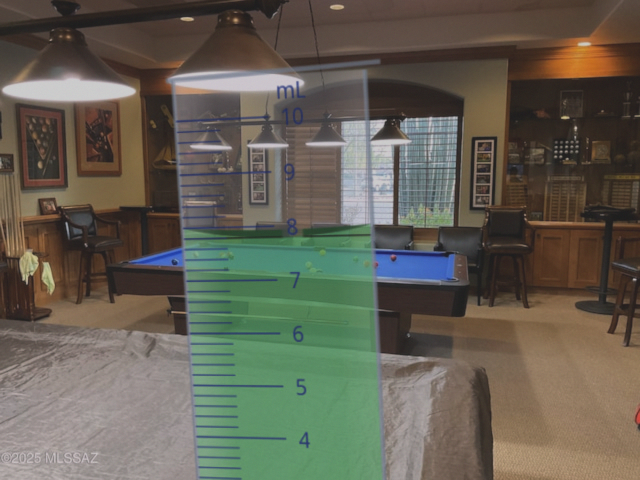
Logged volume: 7.8 mL
